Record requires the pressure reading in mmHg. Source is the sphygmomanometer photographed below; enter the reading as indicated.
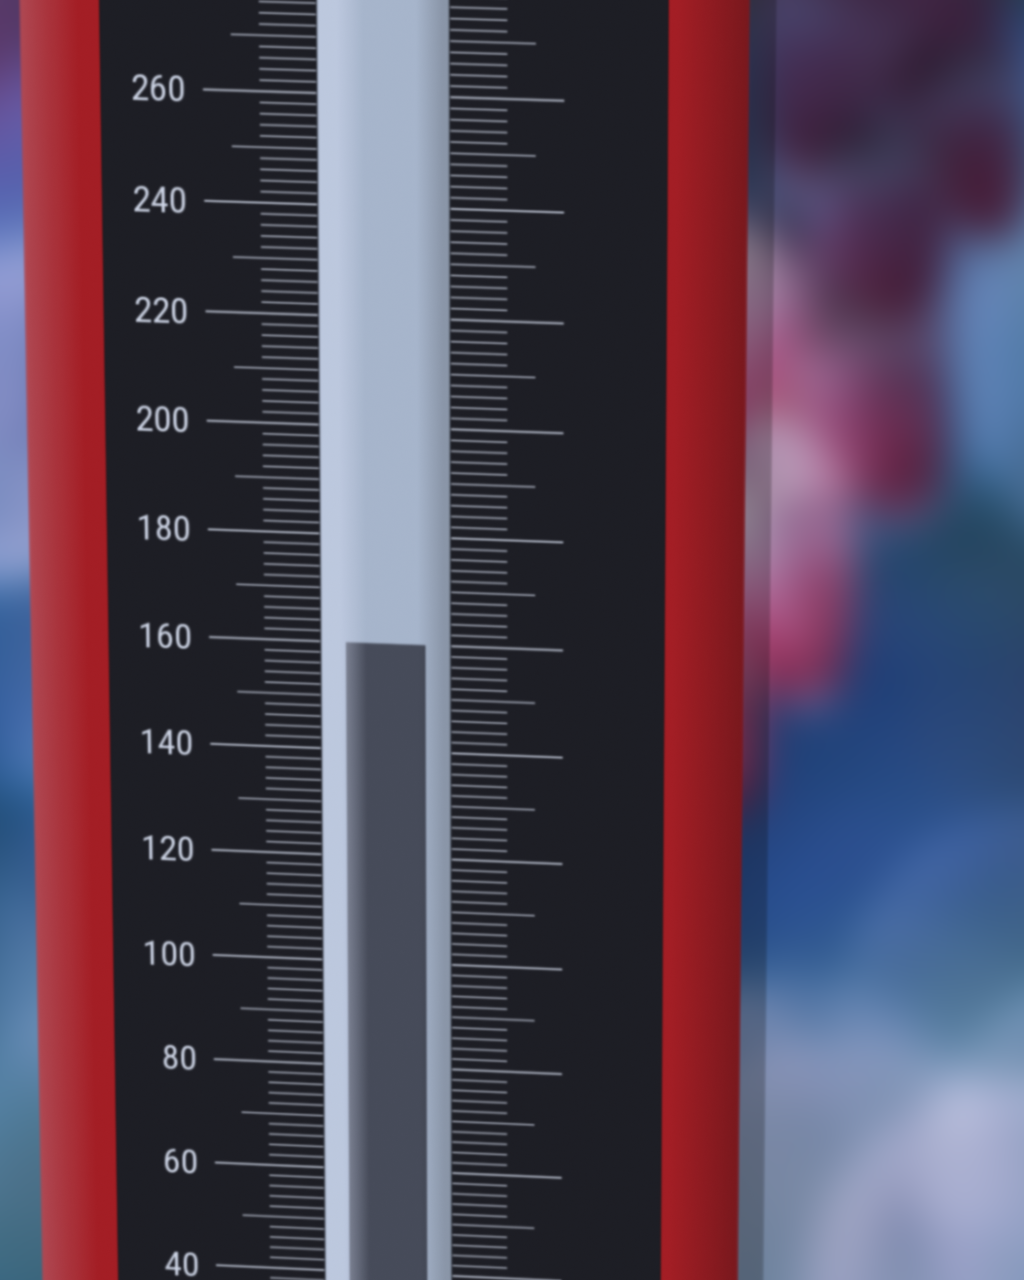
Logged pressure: 160 mmHg
